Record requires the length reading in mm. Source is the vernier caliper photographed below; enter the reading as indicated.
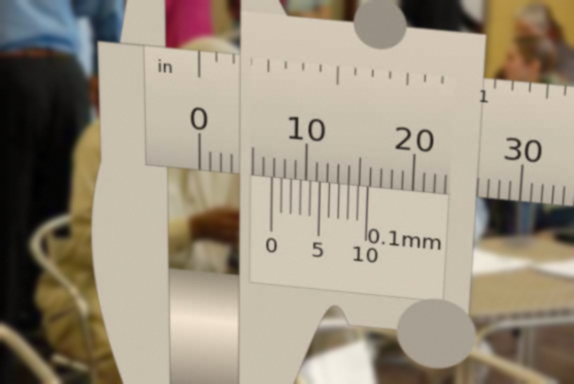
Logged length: 6.8 mm
